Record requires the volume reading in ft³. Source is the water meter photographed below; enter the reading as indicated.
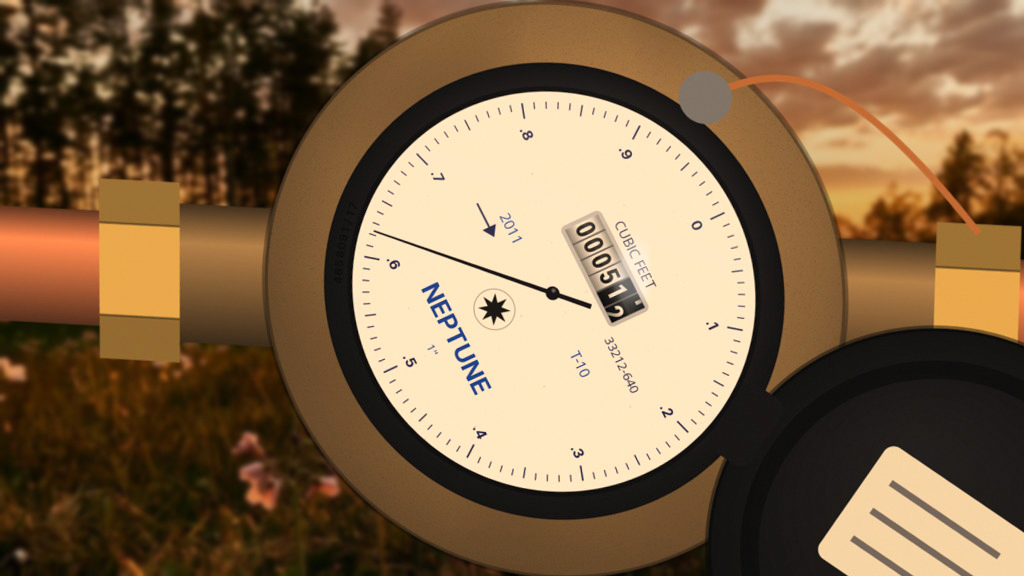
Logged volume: 511.62 ft³
